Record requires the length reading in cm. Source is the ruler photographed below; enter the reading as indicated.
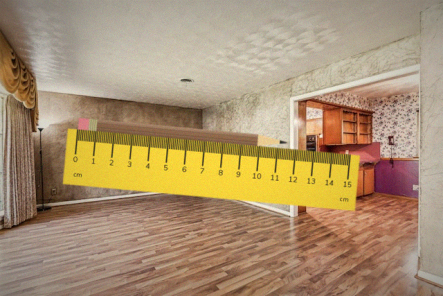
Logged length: 11.5 cm
